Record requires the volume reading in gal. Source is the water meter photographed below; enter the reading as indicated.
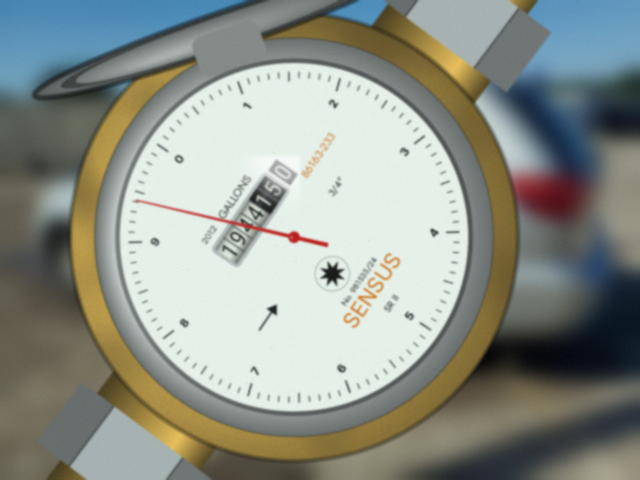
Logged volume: 1944149.4 gal
